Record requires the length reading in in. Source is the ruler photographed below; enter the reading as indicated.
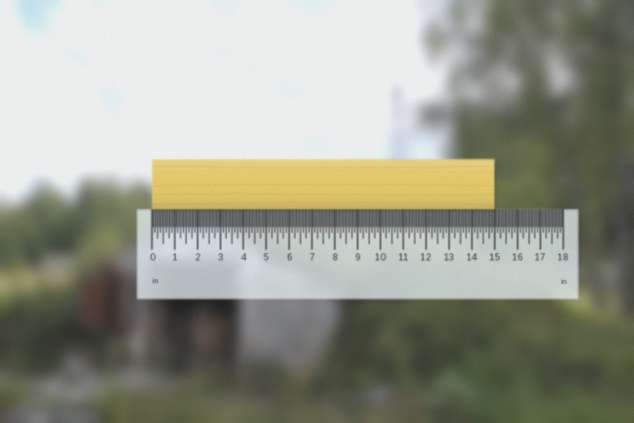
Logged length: 15 in
